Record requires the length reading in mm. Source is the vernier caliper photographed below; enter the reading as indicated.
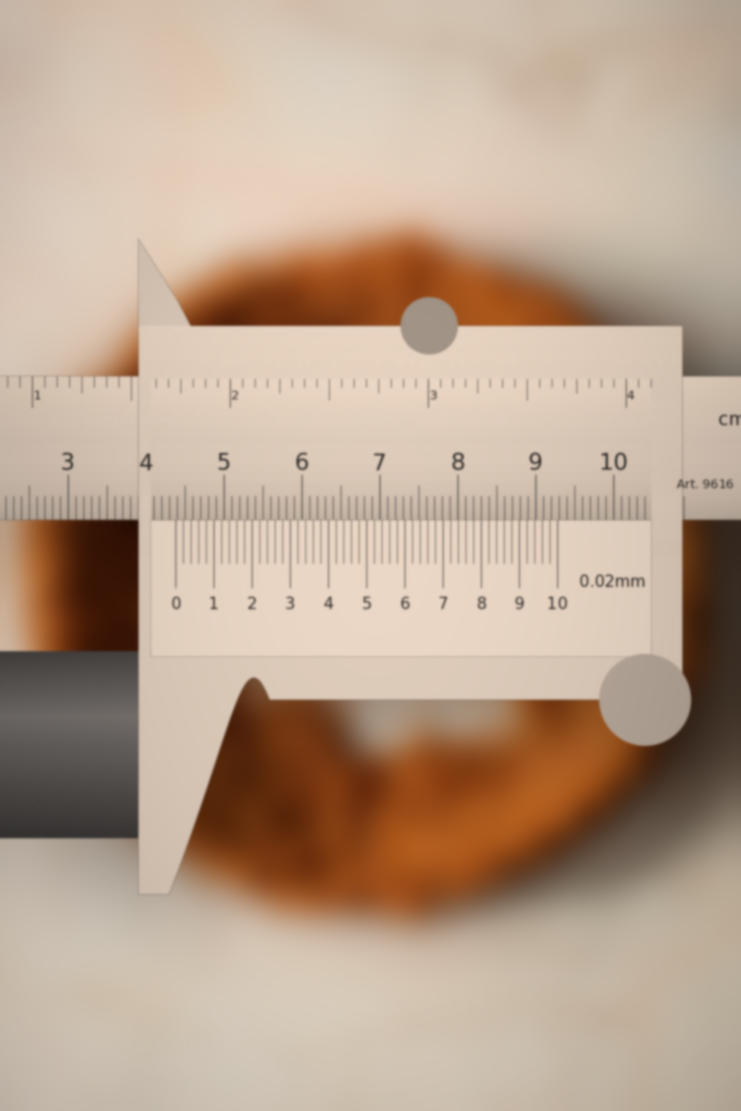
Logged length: 43.8 mm
